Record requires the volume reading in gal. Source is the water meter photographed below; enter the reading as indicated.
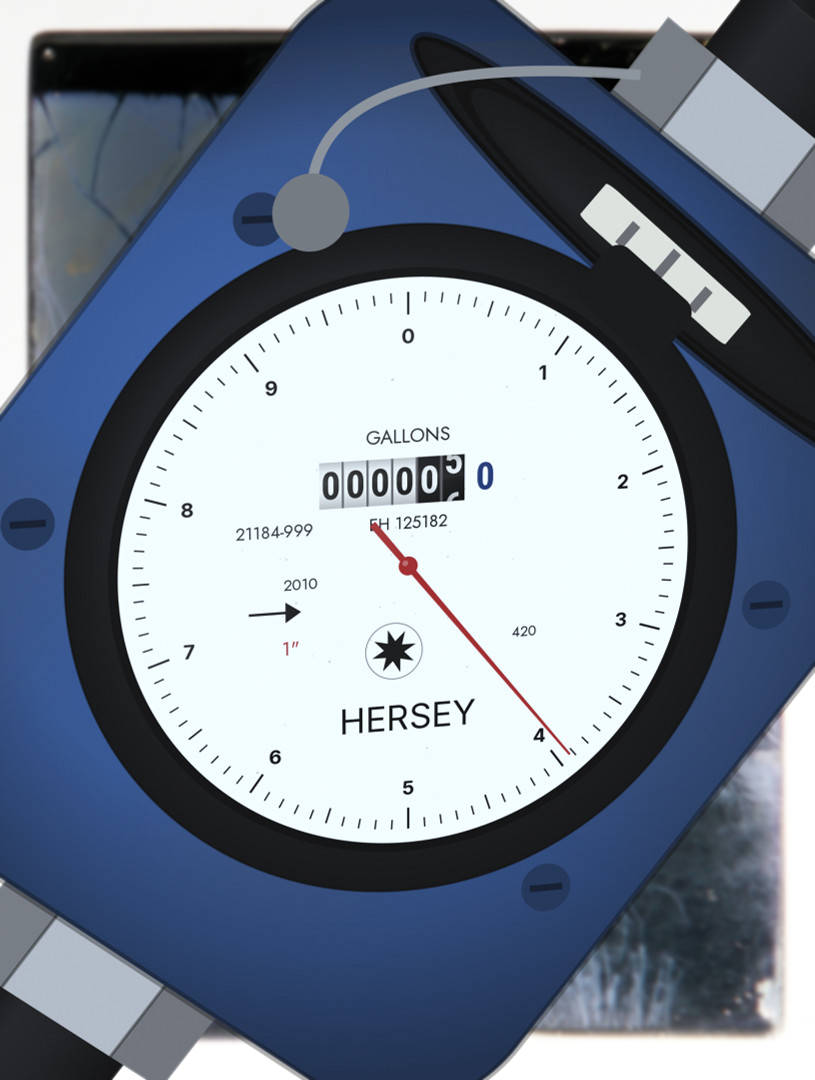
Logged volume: 53.9 gal
